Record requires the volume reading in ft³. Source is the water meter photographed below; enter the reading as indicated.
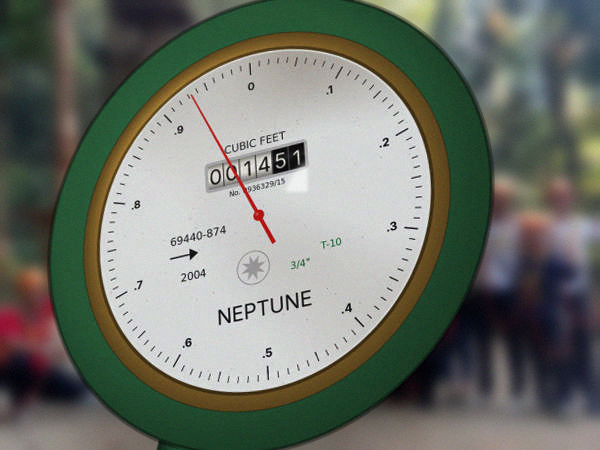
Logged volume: 1450.93 ft³
